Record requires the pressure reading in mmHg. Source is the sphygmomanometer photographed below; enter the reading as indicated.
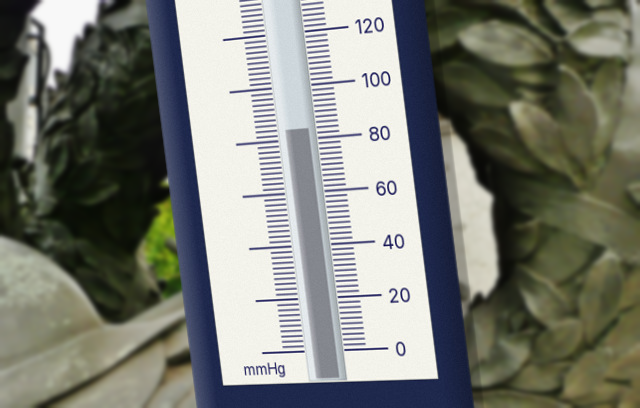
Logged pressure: 84 mmHg
